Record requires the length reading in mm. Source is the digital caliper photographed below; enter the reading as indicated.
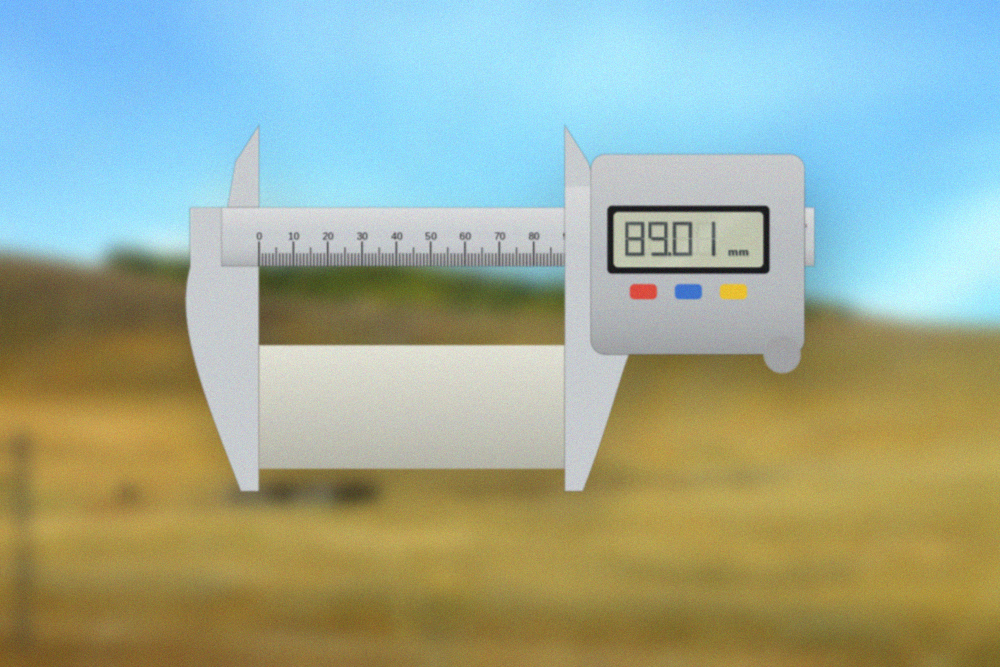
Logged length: 89.01 mm
